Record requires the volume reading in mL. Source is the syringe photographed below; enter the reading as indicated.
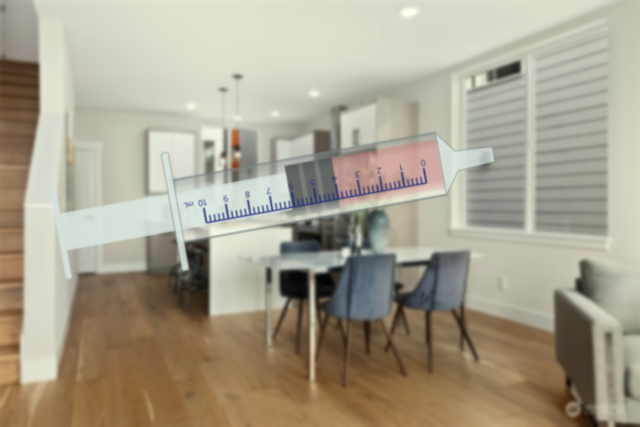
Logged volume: 4 mL
